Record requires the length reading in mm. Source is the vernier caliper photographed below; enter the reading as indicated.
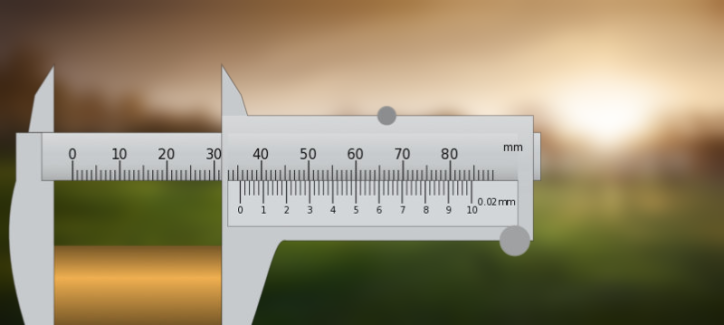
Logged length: 35.5 mm
